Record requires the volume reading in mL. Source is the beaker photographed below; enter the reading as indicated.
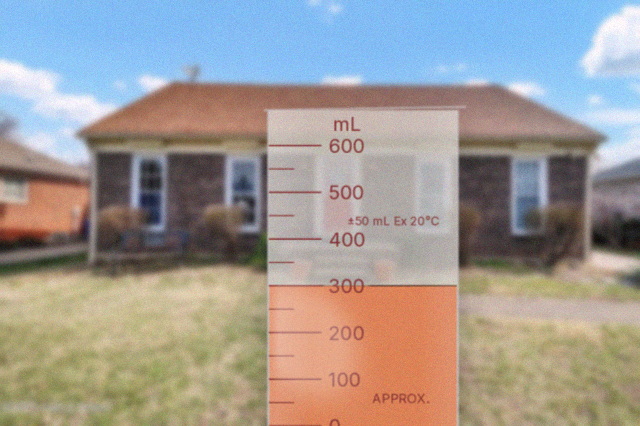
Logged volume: 300 mL
